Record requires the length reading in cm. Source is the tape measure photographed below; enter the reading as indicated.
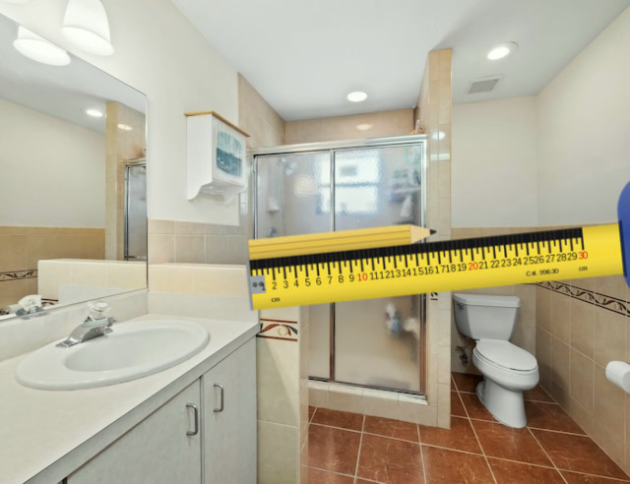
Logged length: 17 cm
